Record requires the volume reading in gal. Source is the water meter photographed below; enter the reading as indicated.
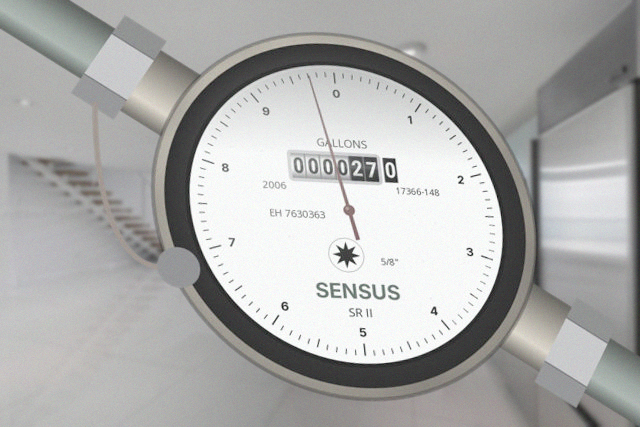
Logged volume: 269.7 gal
